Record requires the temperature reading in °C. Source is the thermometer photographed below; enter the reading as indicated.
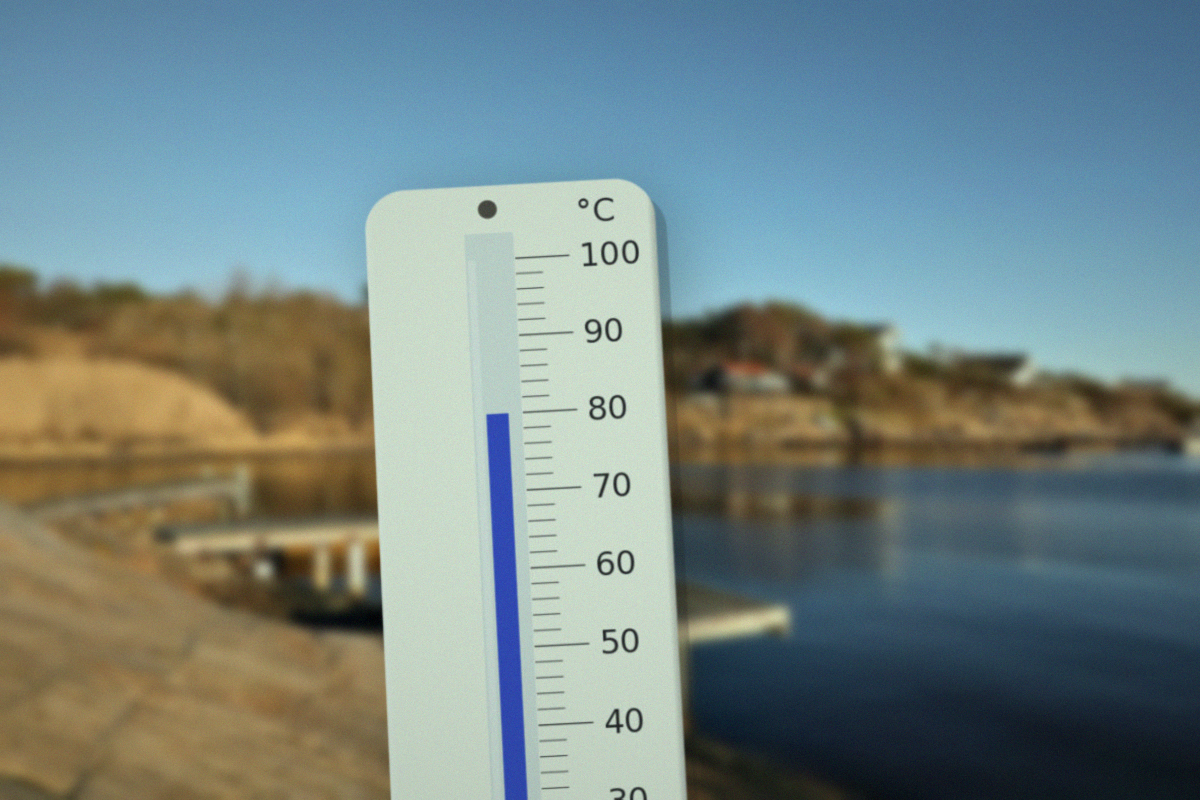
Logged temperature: 80 °C
